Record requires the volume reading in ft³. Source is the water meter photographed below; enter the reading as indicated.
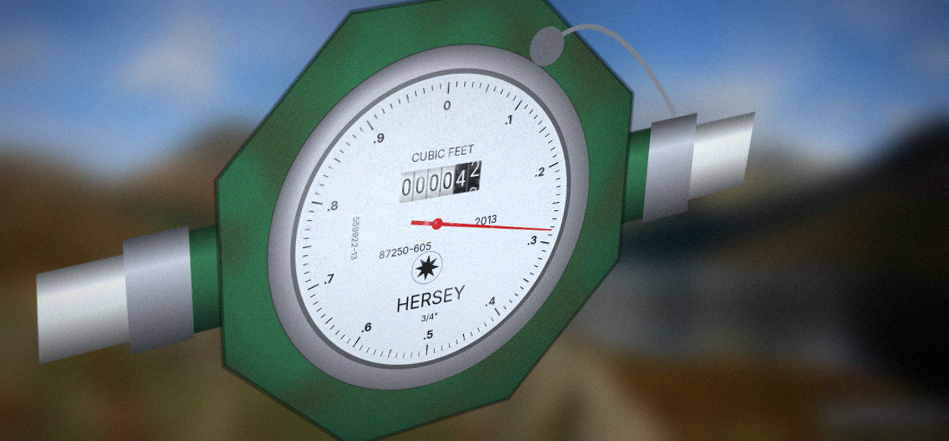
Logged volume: 42.28 ft³
